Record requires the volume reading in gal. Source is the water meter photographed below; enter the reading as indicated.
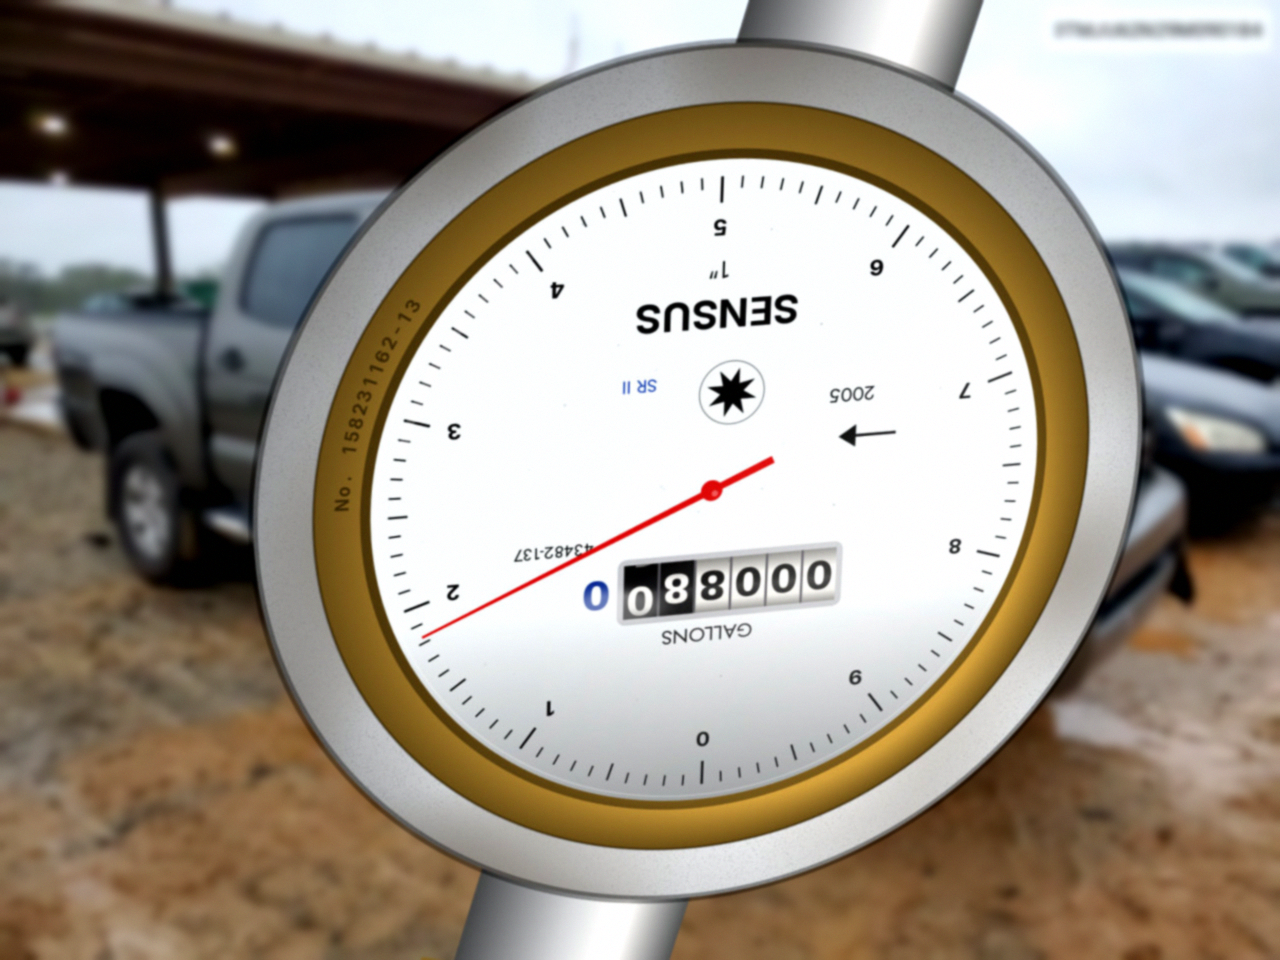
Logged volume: 8801.8 gal
